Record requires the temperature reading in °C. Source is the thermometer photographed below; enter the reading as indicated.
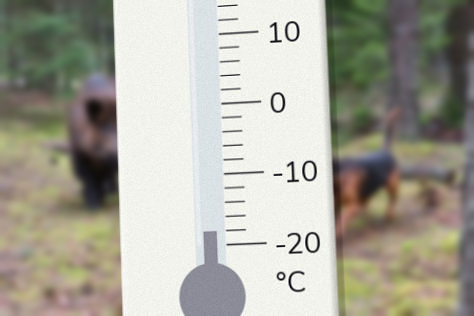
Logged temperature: -18 °C
